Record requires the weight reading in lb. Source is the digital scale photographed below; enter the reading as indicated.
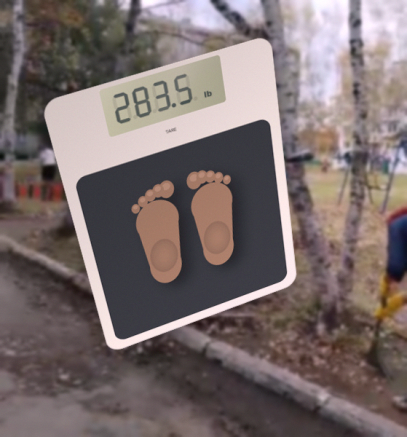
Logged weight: 283.5 lb
